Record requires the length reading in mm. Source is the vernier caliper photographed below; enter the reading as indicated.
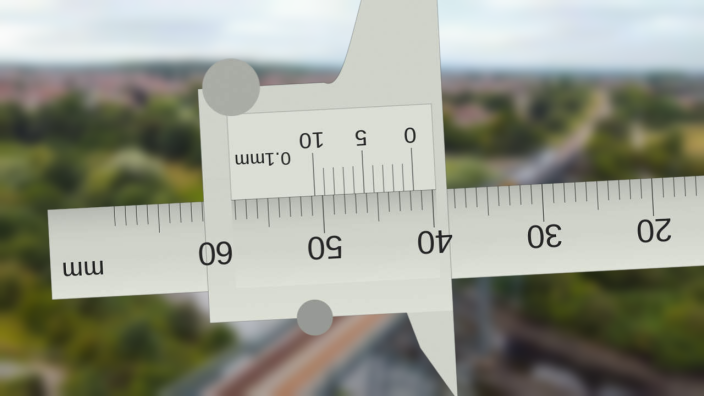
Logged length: 41.7 mm
